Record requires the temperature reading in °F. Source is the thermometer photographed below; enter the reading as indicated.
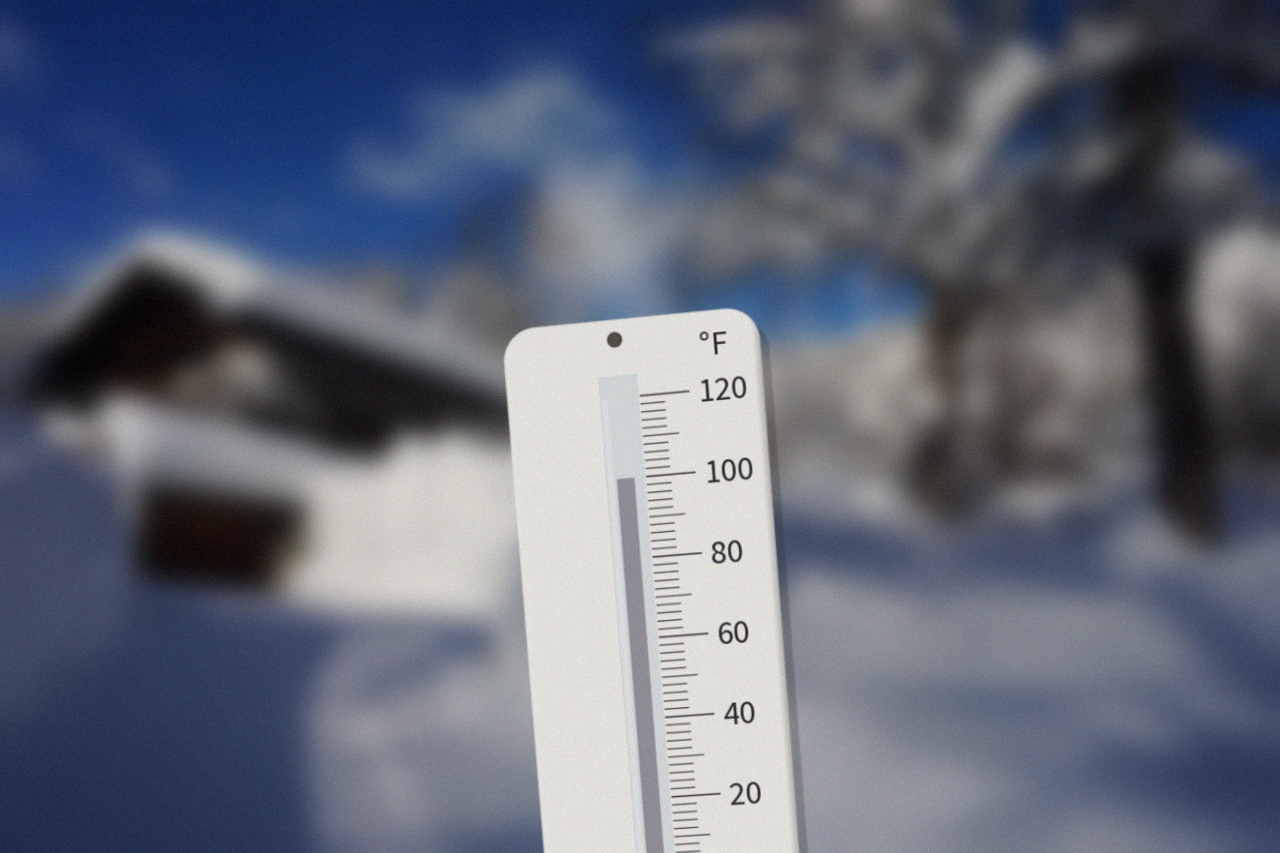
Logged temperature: 100 °F
